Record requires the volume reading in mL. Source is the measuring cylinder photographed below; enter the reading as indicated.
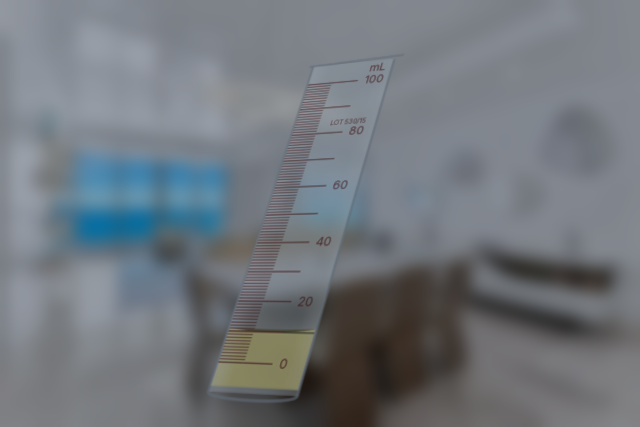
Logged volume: 10 mL
